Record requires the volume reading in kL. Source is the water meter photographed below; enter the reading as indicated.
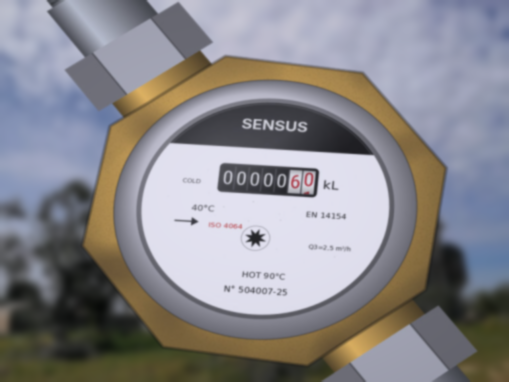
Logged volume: 0.60 kL
